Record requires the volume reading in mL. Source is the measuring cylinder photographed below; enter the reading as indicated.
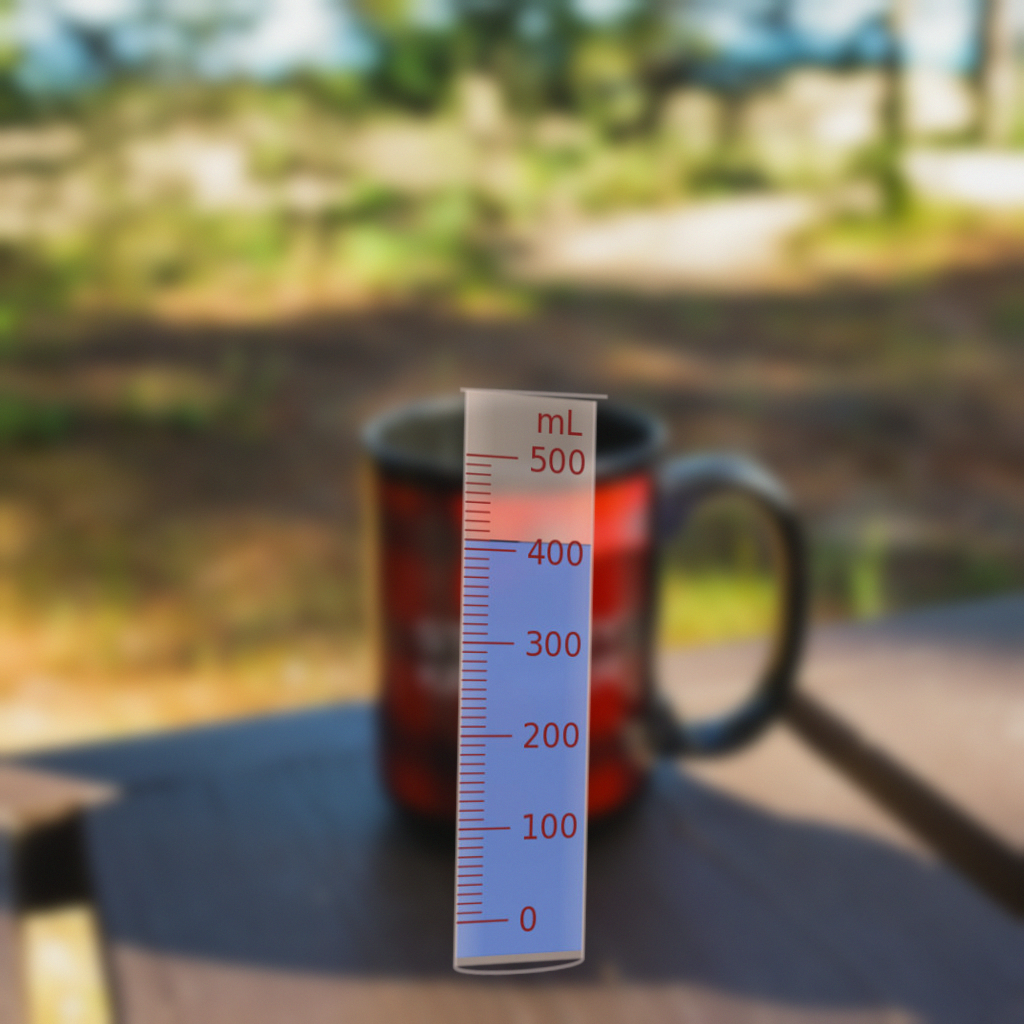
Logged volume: 410 mL
